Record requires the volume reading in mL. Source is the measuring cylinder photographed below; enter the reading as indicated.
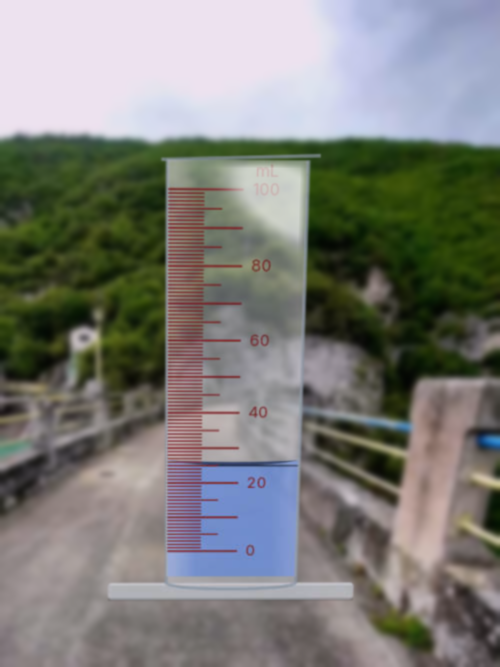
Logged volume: 25 mL
